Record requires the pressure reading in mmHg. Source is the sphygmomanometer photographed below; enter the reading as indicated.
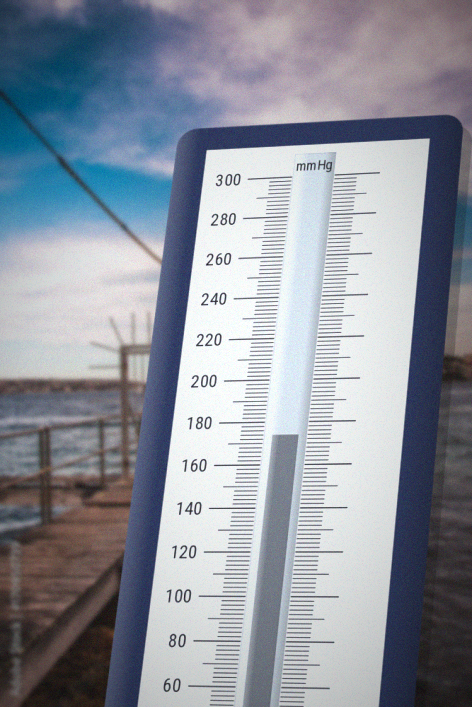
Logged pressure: 174 mmHg
